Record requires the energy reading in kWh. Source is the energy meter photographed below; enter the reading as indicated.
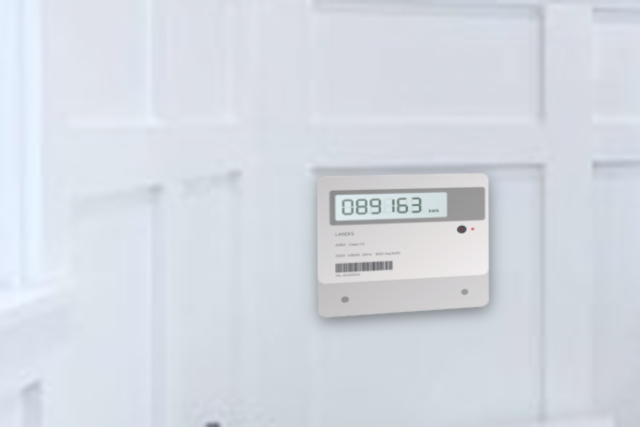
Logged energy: 89163 kWh
